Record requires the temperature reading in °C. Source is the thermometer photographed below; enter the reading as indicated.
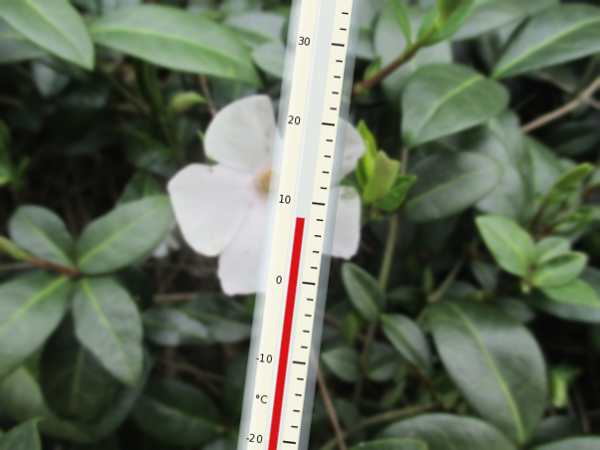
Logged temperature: 8 °C
